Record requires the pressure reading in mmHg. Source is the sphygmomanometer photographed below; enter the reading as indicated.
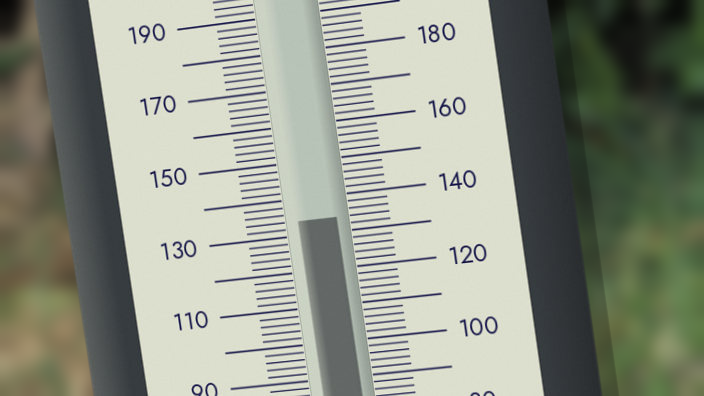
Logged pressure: 134 mmHg
